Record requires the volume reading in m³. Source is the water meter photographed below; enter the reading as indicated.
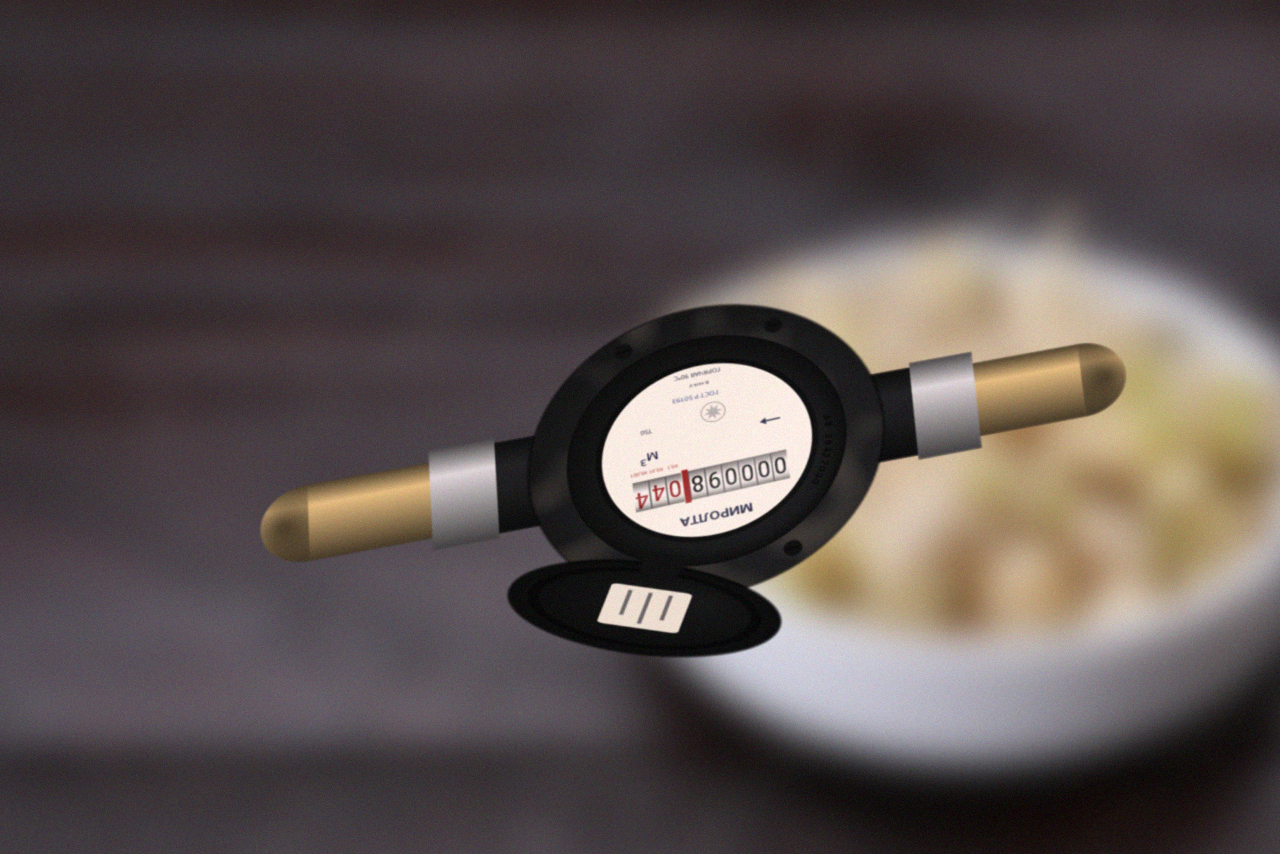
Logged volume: 98.044 m³
